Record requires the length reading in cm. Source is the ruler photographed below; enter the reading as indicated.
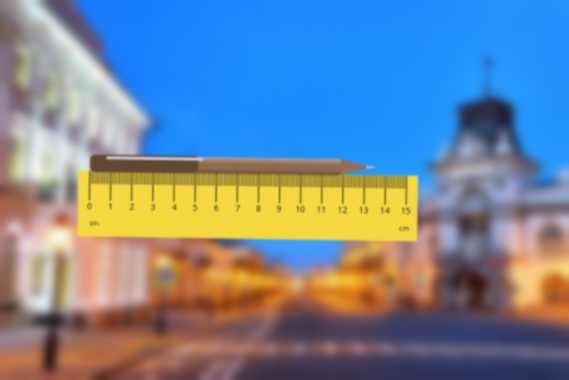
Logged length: 13.5 cm
